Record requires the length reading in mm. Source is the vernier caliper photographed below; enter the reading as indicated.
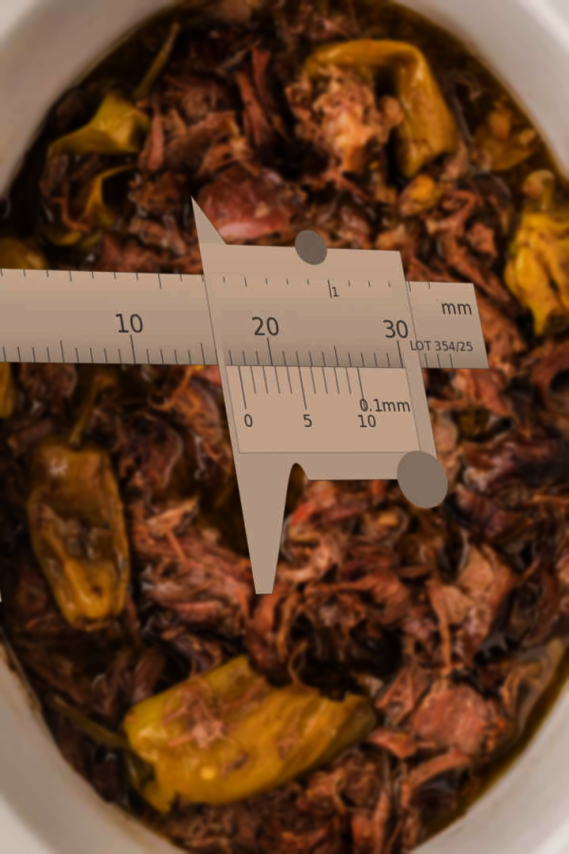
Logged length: 17.5 mm
